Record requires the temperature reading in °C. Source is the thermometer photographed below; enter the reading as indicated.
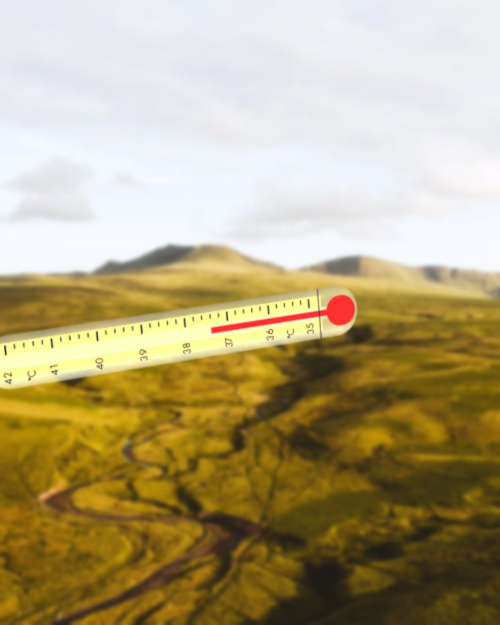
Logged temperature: 37.4 °C
